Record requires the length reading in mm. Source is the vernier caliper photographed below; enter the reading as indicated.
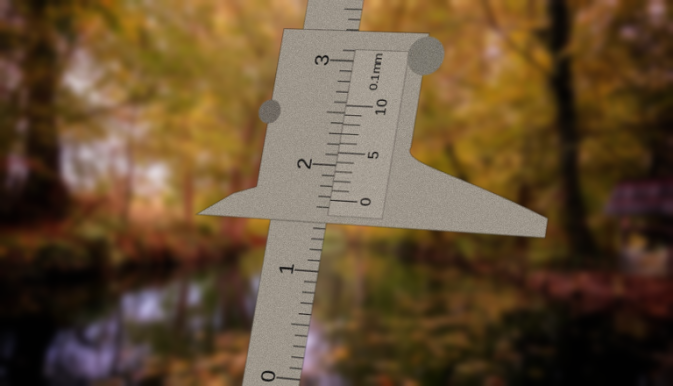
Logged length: 16.7 mm
